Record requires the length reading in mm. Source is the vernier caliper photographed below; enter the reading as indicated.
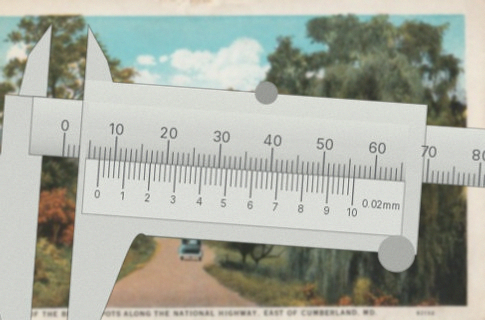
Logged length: 7.0 mm
